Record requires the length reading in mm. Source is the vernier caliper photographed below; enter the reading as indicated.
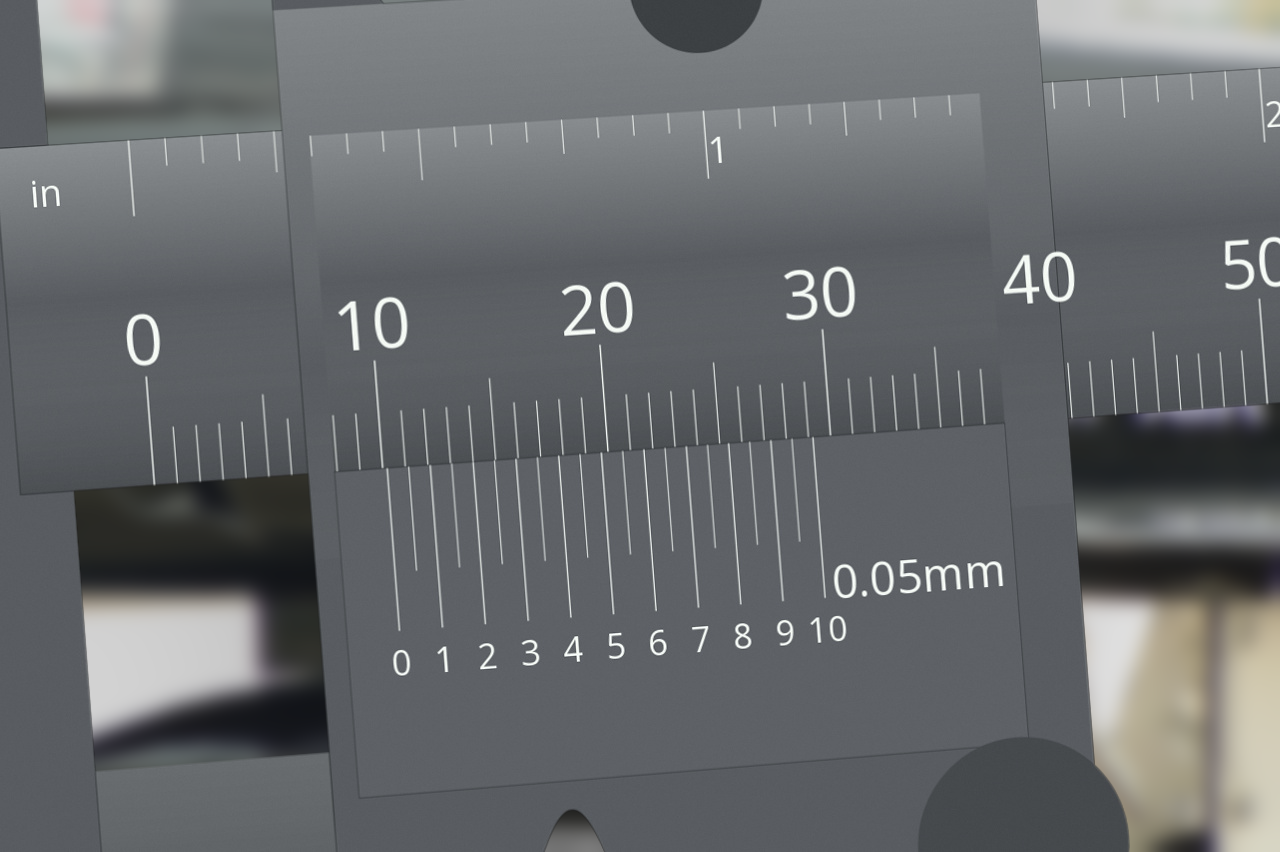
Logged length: 10.2 mm
